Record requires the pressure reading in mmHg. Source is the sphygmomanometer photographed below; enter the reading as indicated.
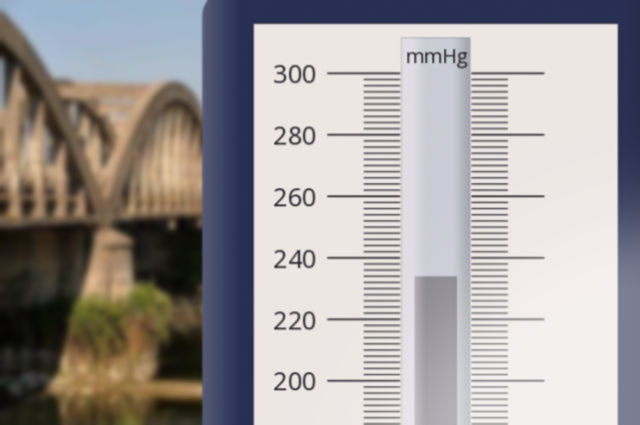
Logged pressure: 234 mmHg
